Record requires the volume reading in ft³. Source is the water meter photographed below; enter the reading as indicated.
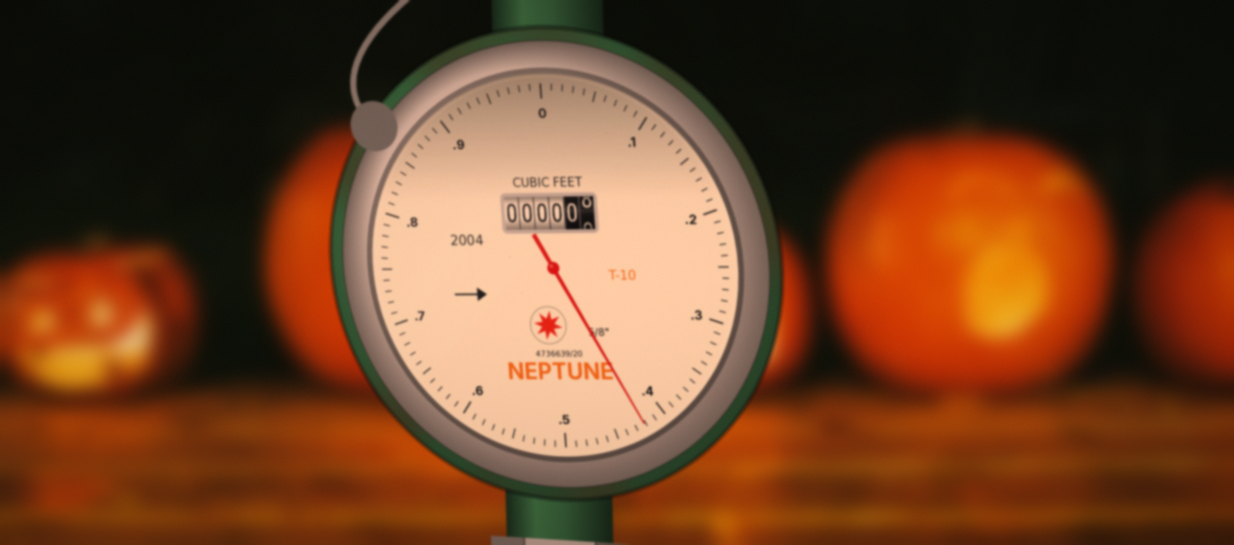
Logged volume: 8.42 ft³
